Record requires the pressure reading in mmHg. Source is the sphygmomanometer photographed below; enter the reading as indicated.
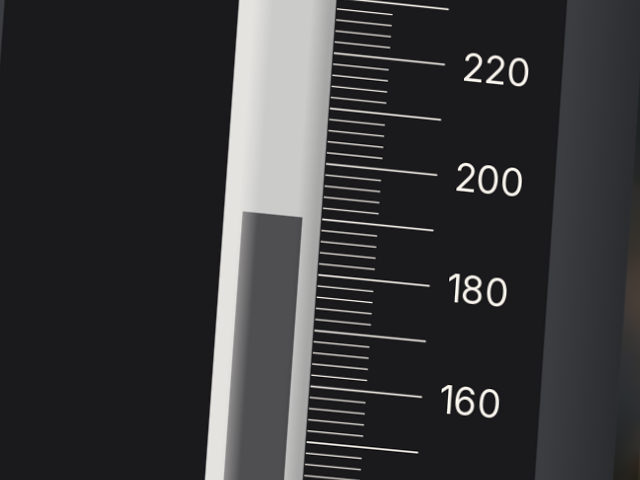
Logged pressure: 190 mmHg
